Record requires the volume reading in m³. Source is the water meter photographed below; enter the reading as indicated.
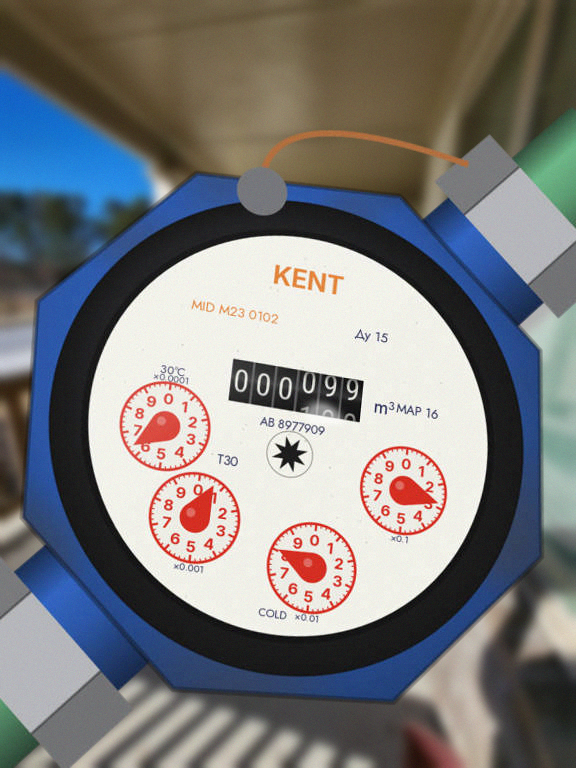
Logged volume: 99.2806 m³
